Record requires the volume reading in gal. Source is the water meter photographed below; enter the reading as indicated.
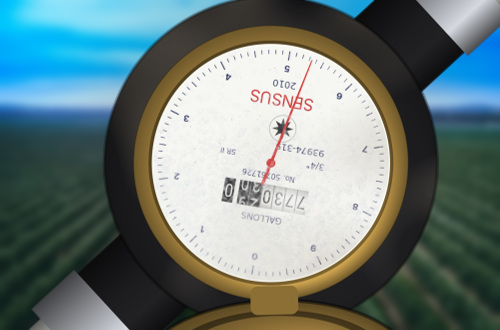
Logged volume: 7730295.3 gal
